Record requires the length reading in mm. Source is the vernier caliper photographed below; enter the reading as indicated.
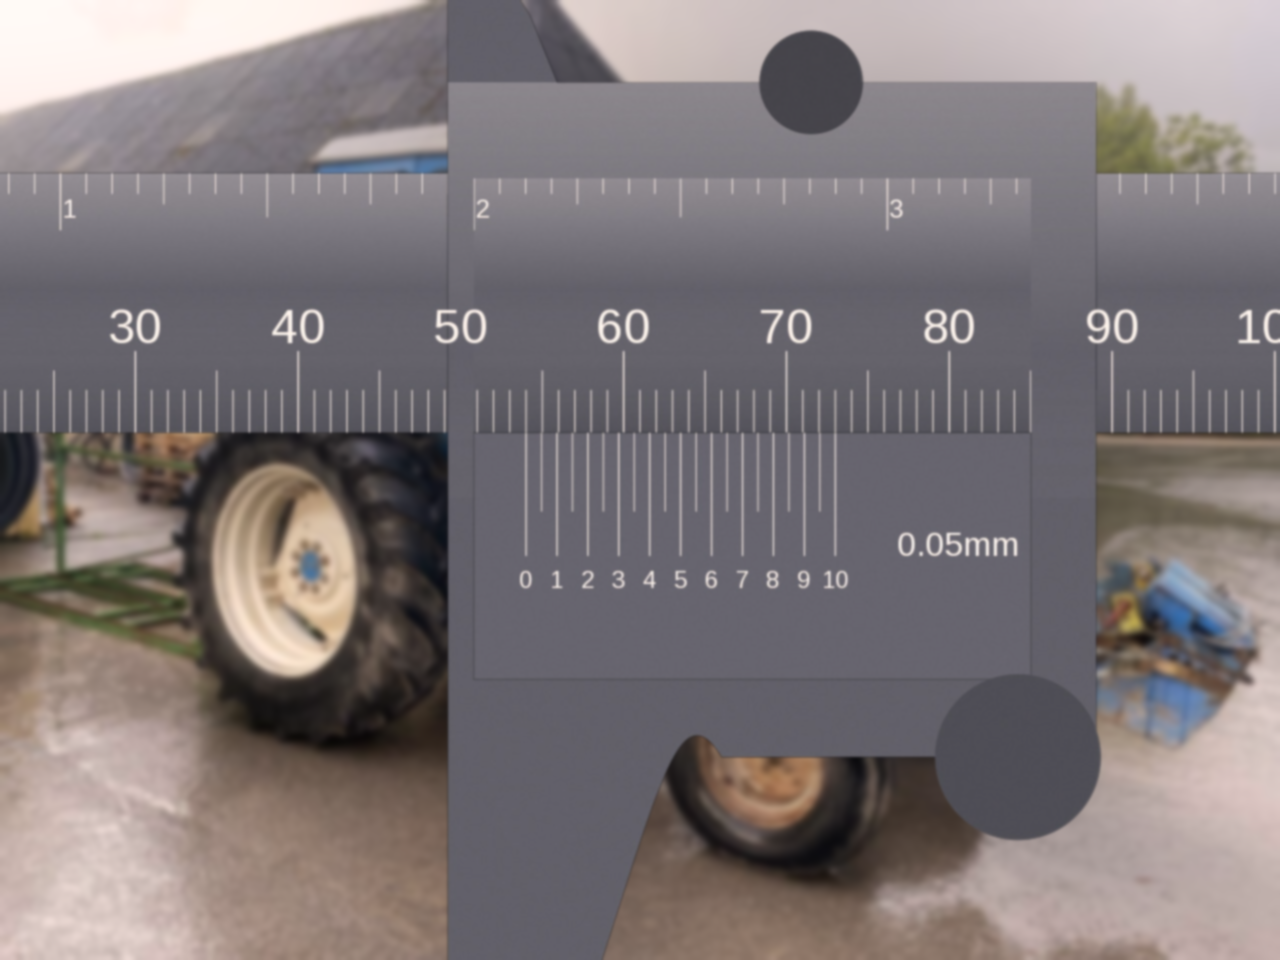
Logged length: 54.0 mm
